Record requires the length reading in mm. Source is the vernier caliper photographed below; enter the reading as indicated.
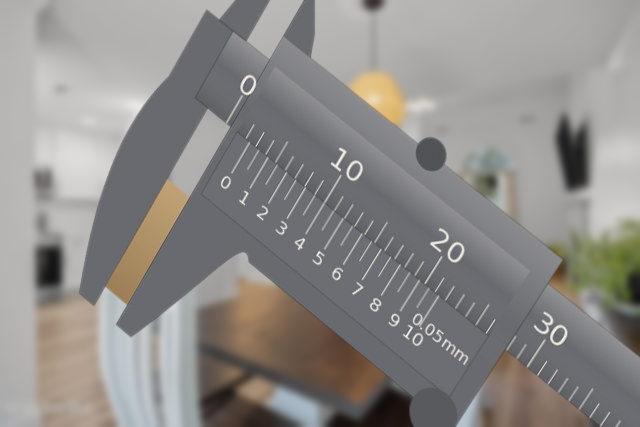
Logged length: 2.4 mm
